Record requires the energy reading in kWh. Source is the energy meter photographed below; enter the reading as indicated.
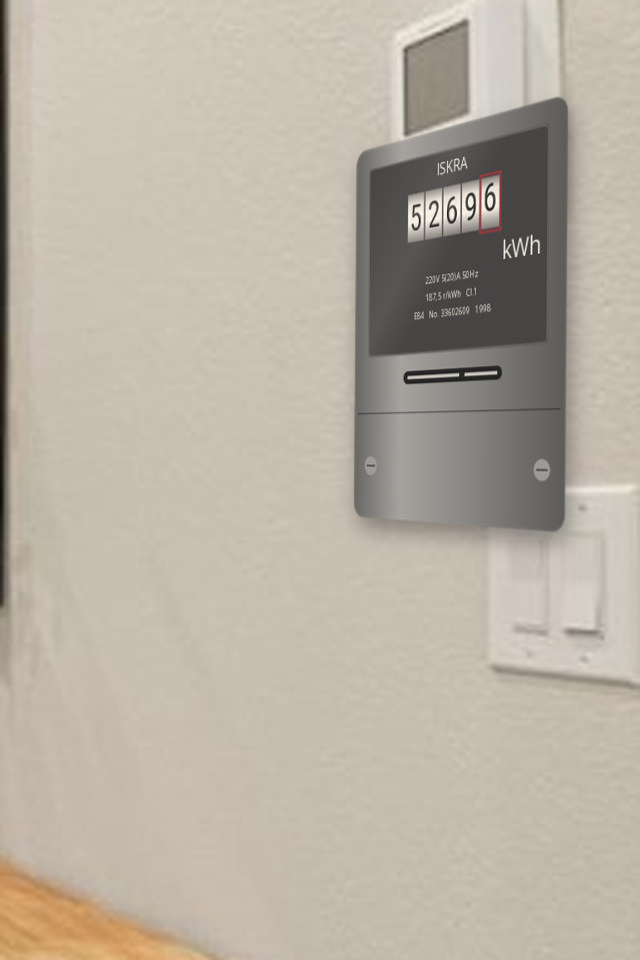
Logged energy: 5269.6 kWh
